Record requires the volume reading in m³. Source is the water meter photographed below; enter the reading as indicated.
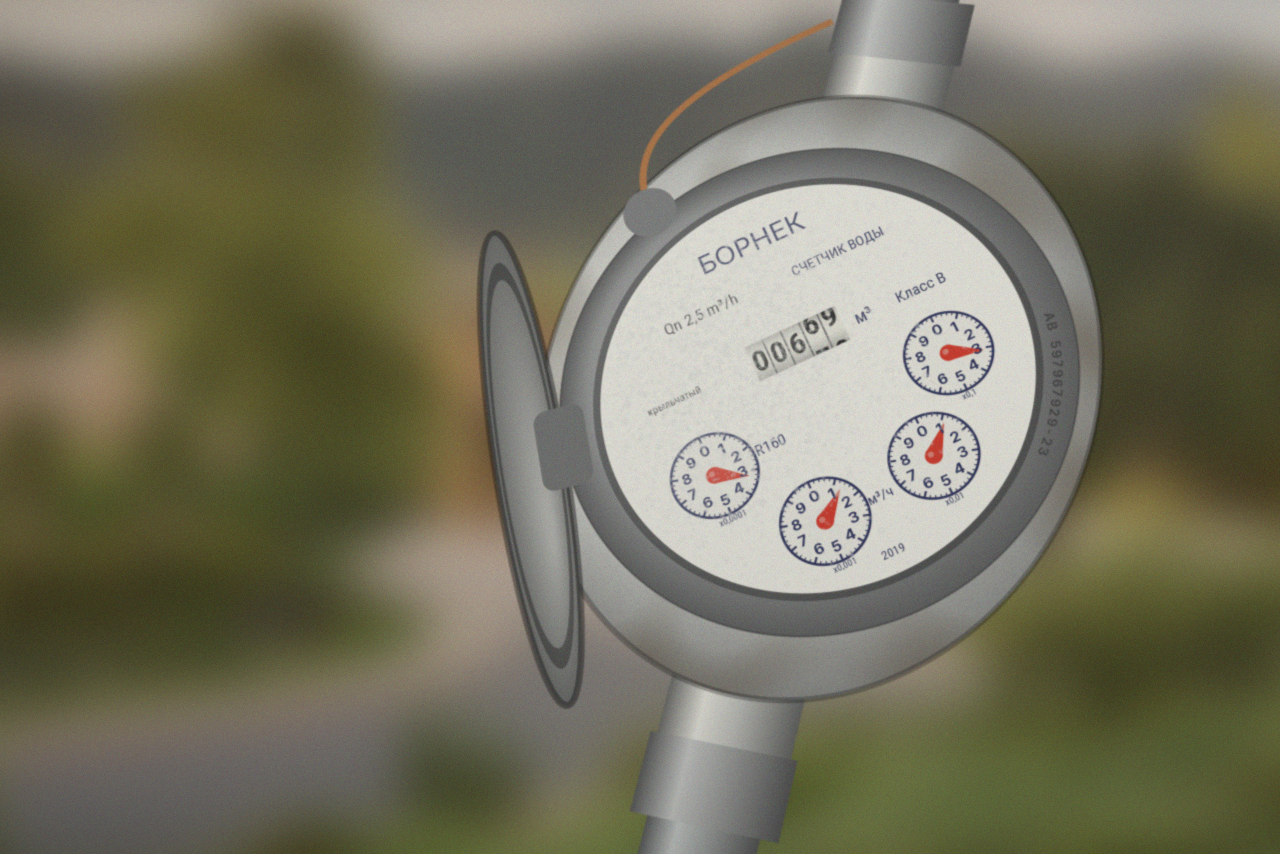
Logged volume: 669.3113 m³
